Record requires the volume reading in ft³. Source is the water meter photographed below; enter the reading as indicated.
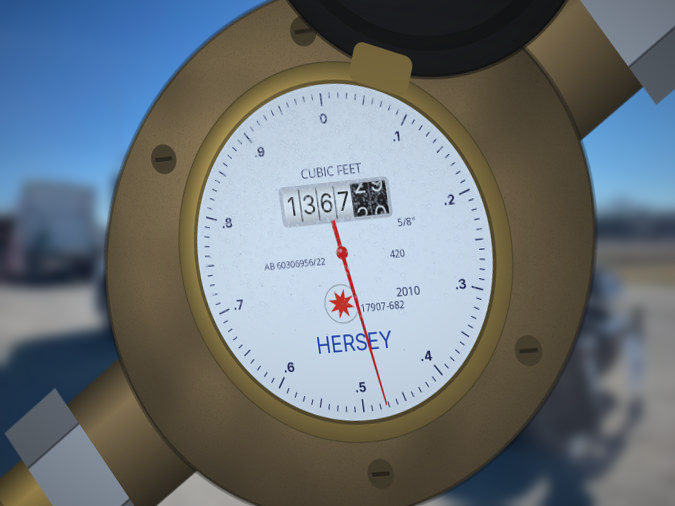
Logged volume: 136729.47 ft³
